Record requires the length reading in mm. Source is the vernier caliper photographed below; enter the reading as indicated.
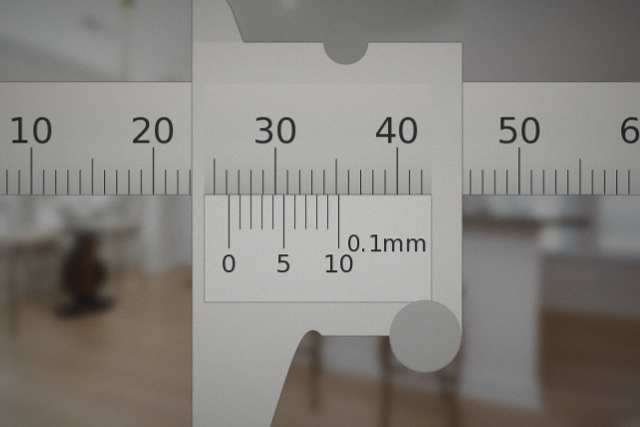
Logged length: 26.2 mm
